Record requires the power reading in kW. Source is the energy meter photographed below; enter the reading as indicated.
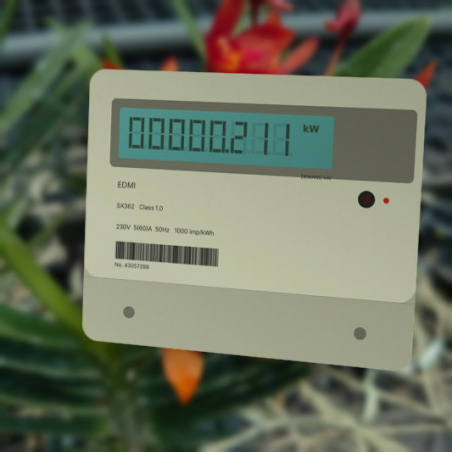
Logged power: 0.211 kW
